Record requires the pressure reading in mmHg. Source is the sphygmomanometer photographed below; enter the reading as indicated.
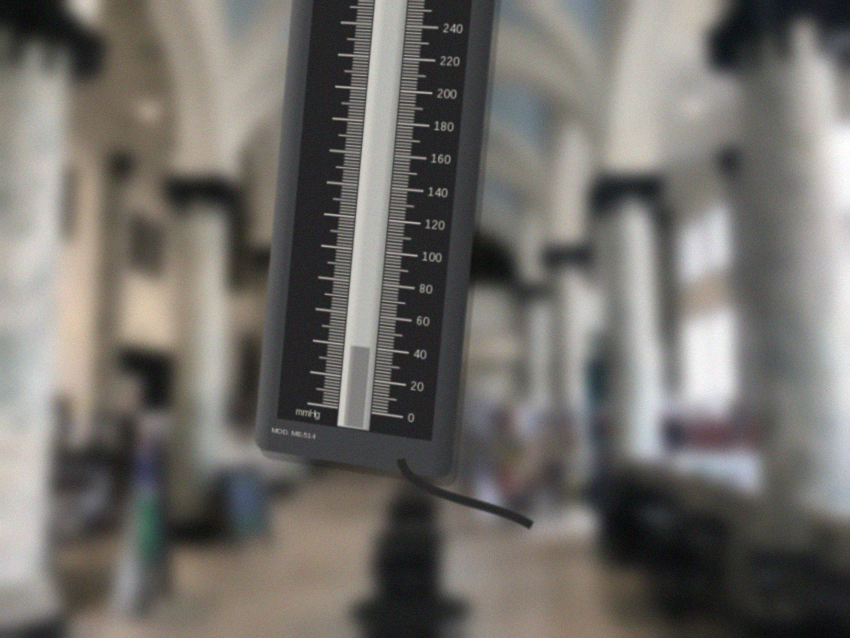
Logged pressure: 40 mmHg
